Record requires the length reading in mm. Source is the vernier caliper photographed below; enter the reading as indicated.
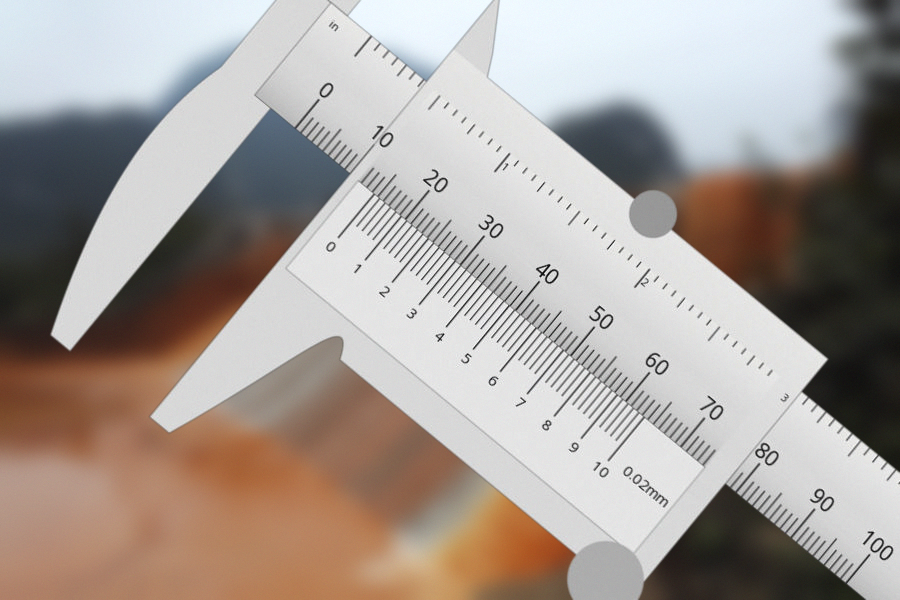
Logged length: 14.4 mm
